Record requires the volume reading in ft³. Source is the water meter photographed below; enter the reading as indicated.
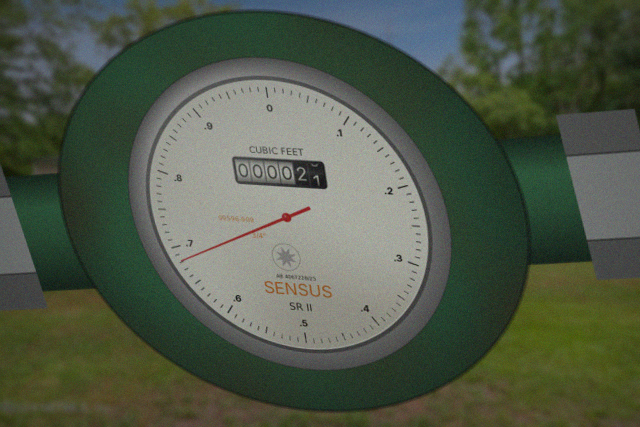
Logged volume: 20.68 ft³
